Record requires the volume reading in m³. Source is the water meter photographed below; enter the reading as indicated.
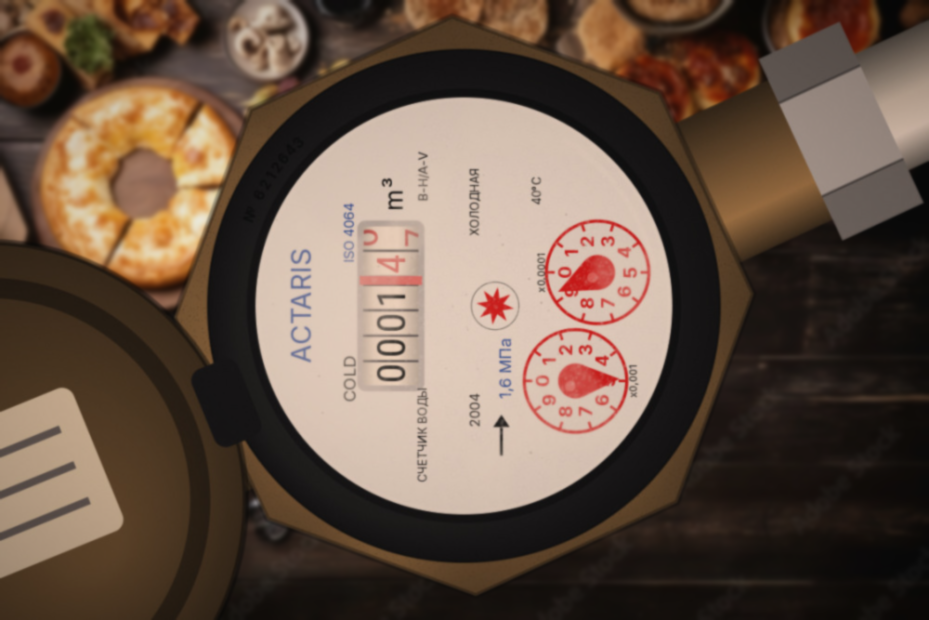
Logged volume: 1.4649 m³
